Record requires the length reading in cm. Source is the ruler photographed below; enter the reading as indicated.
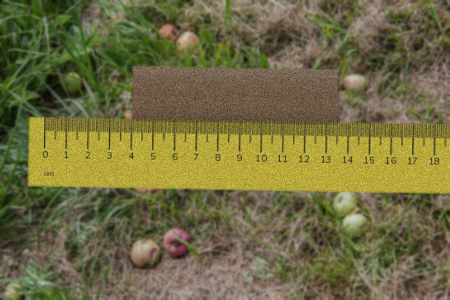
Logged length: 9.5 cm
